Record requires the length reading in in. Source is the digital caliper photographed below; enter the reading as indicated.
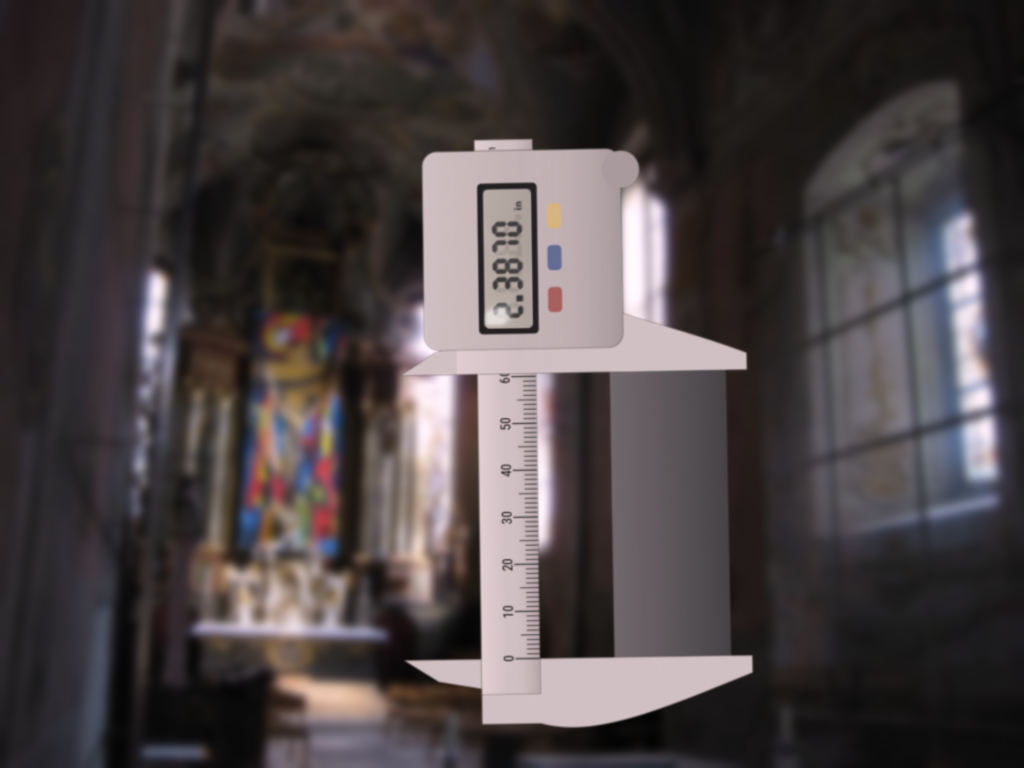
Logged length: 2.3870 in
